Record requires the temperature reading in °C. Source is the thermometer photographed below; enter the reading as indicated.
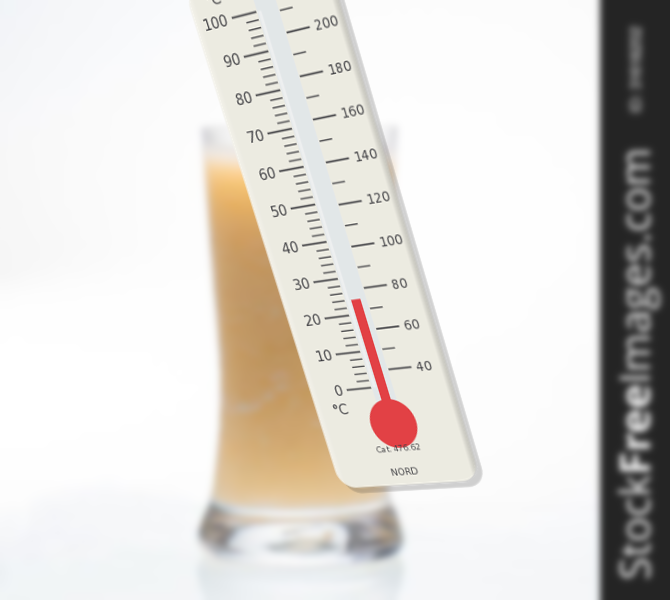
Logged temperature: 24 °C
